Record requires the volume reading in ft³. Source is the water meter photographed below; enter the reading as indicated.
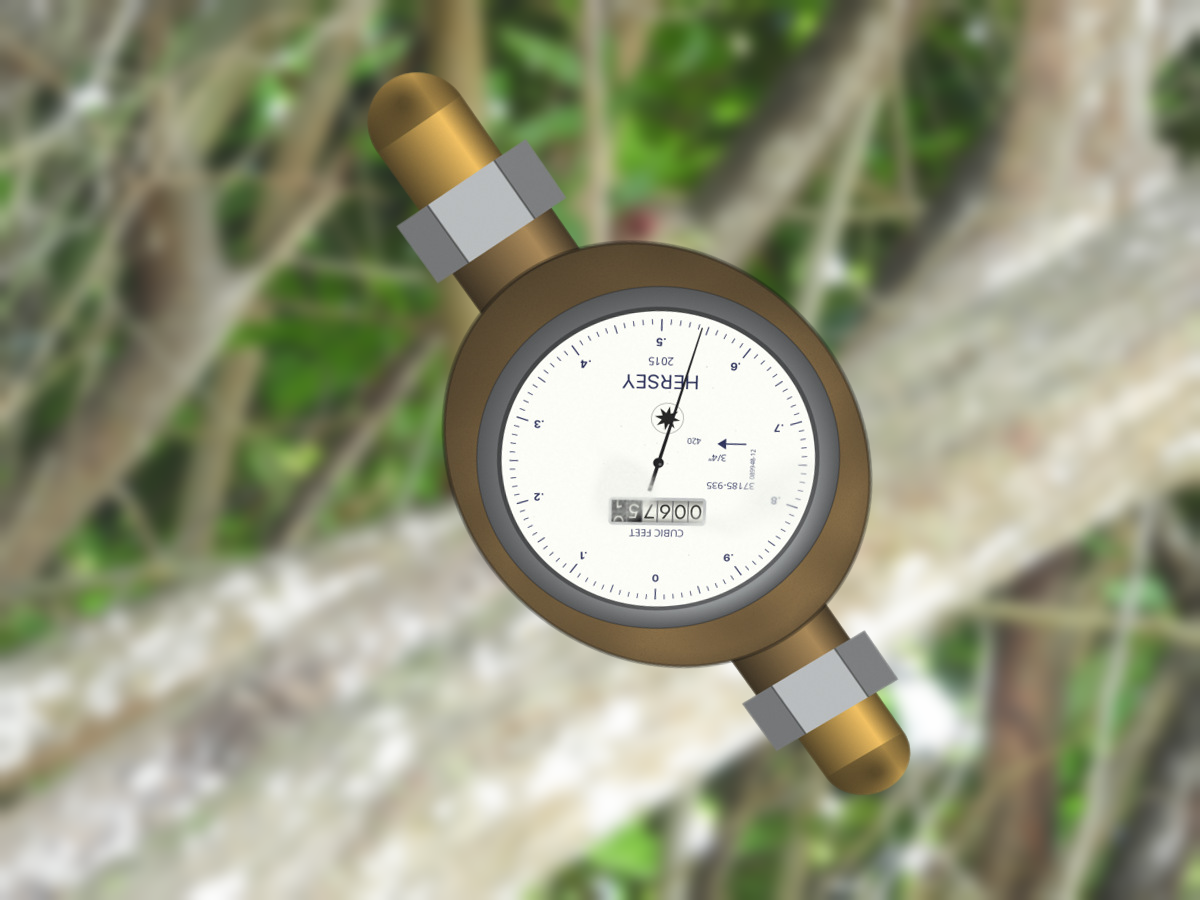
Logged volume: 6750.54 ft³
